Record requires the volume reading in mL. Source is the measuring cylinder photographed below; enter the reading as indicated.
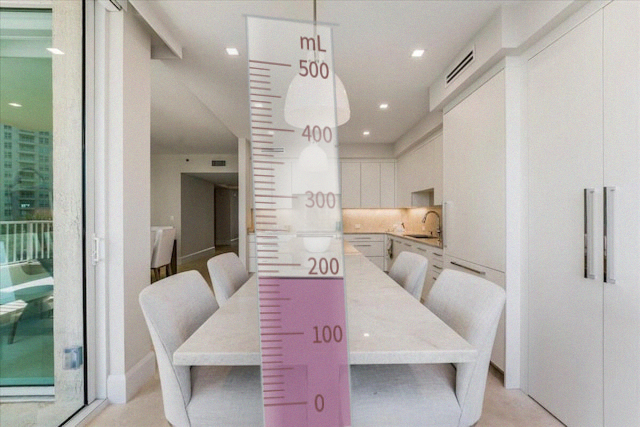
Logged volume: 180 mL
